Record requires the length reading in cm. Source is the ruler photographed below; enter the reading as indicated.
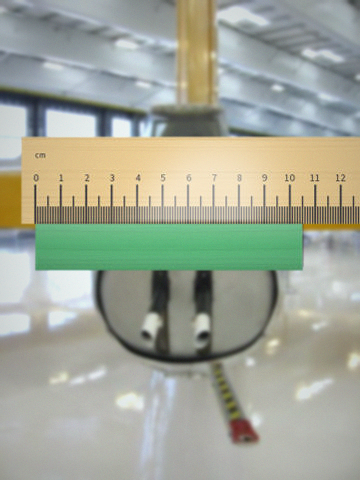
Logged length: 10.5 cm
